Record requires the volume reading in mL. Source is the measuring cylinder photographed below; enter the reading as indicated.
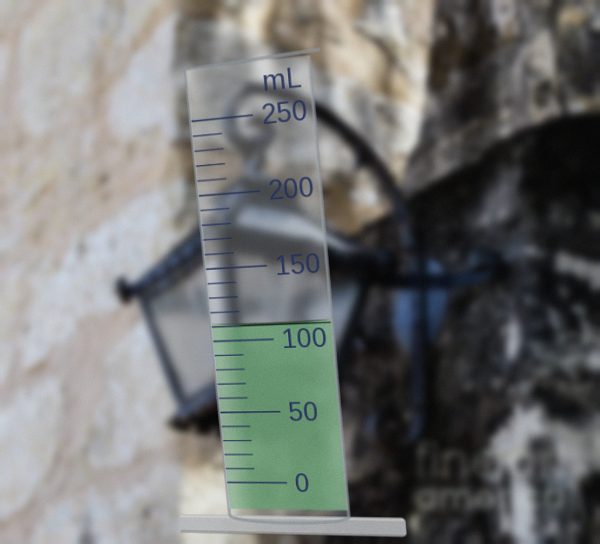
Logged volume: 110 mL
